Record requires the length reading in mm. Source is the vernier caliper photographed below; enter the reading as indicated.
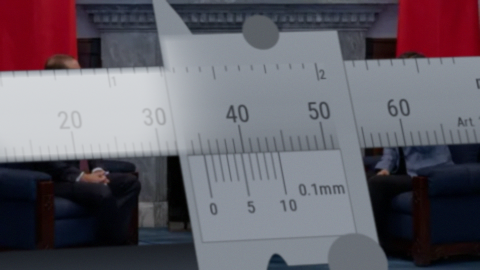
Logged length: 35.2 mm
